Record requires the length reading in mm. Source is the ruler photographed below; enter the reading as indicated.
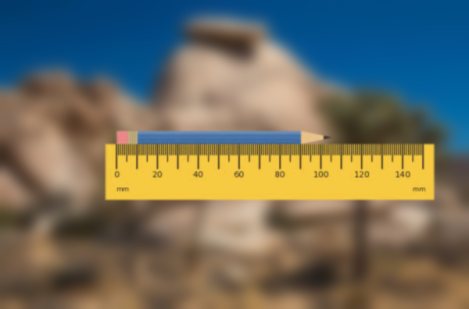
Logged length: 105 mm
